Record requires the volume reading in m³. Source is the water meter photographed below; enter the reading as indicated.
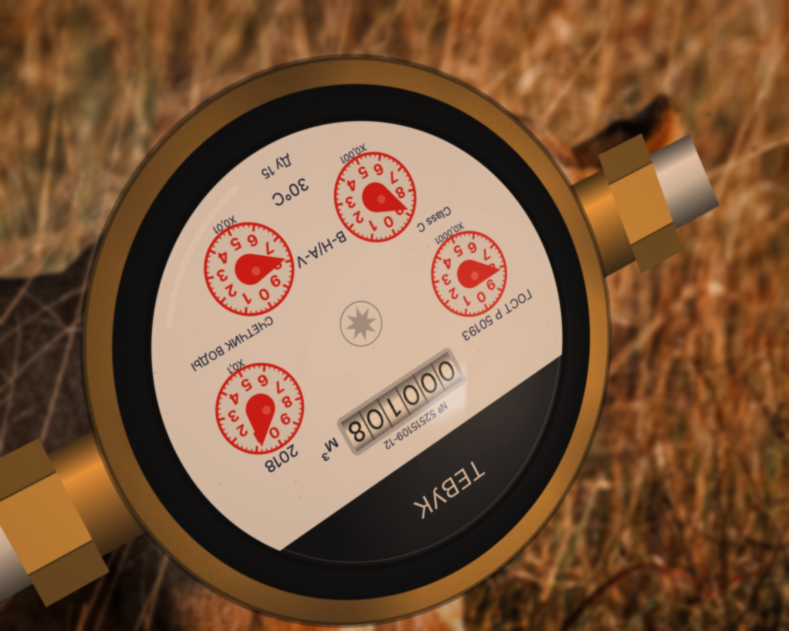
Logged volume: 108.0788 m³
